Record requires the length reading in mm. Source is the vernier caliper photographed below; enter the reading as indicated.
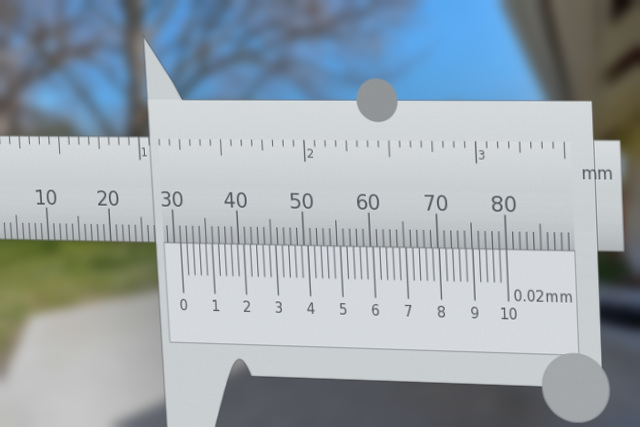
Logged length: 31.0 mm
